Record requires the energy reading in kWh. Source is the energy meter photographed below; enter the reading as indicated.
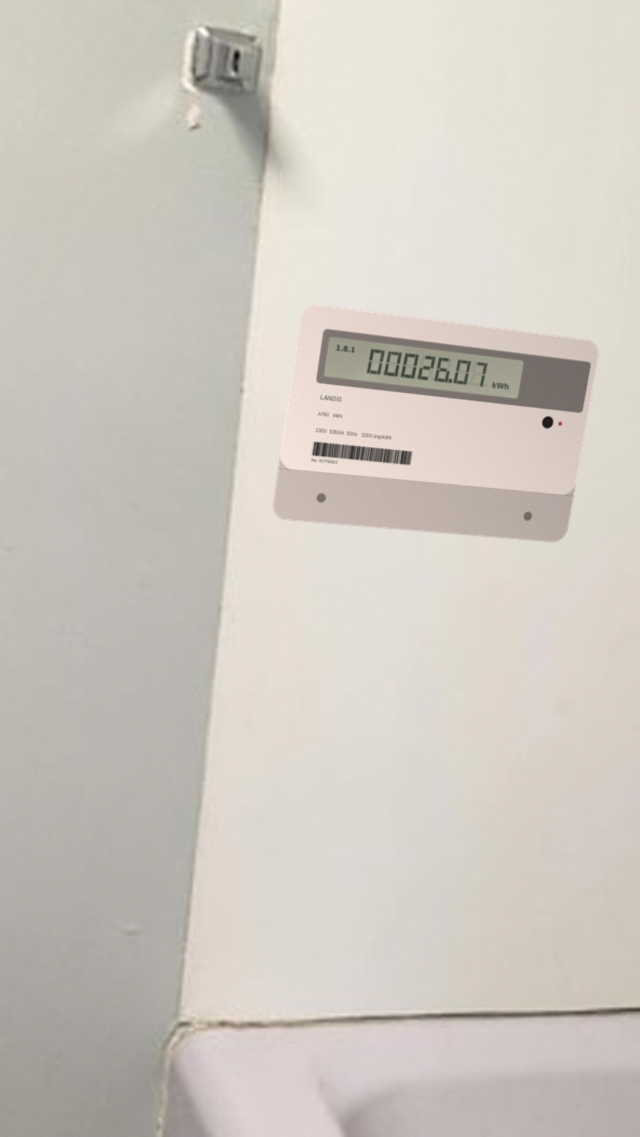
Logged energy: 26.07 kWh
